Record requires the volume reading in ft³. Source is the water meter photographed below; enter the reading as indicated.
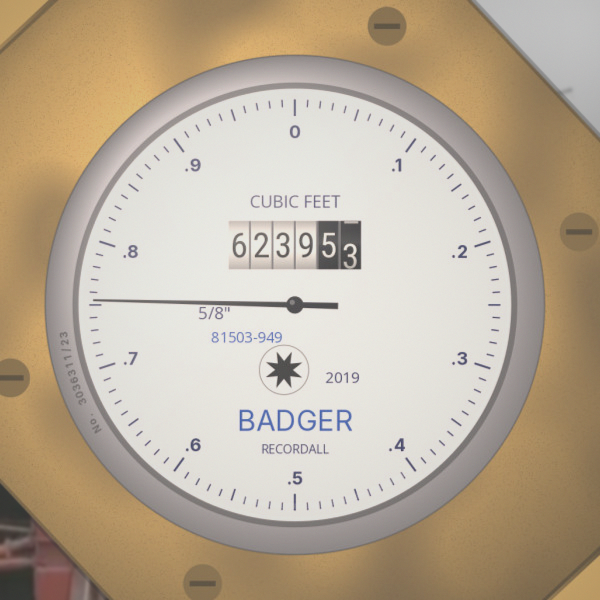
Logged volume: 623952.75 ft³
